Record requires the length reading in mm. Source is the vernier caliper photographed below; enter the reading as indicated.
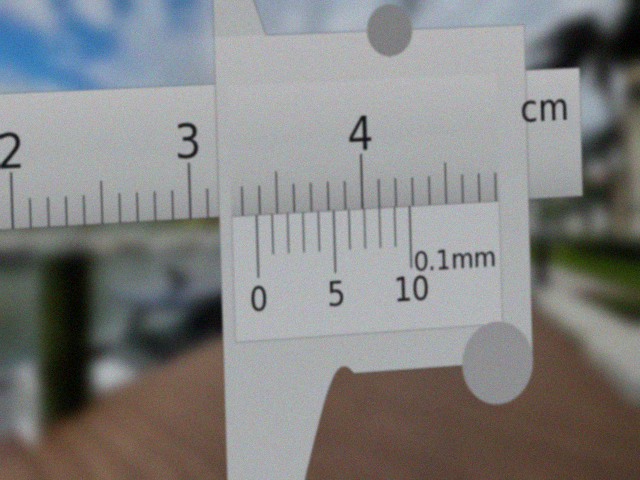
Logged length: 33.8 mm
